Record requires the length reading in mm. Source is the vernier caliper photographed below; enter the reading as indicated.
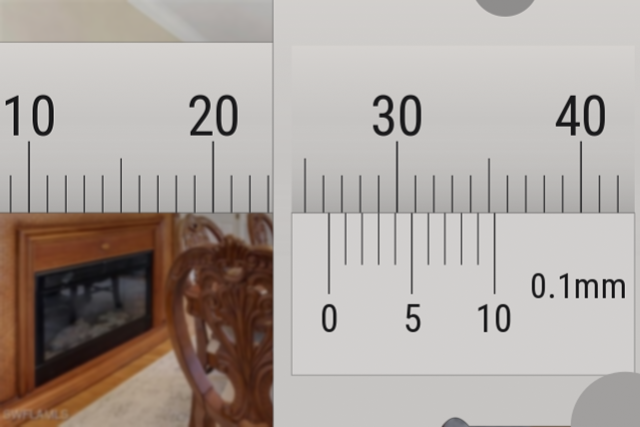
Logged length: 26.3 mm
